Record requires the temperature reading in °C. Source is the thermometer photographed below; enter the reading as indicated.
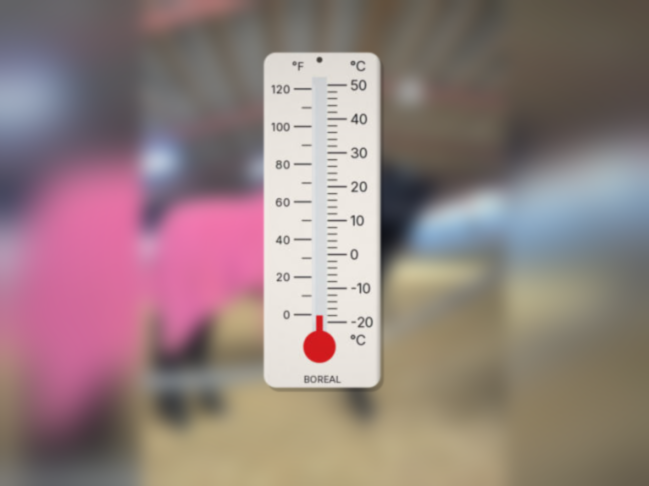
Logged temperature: -18 °C
